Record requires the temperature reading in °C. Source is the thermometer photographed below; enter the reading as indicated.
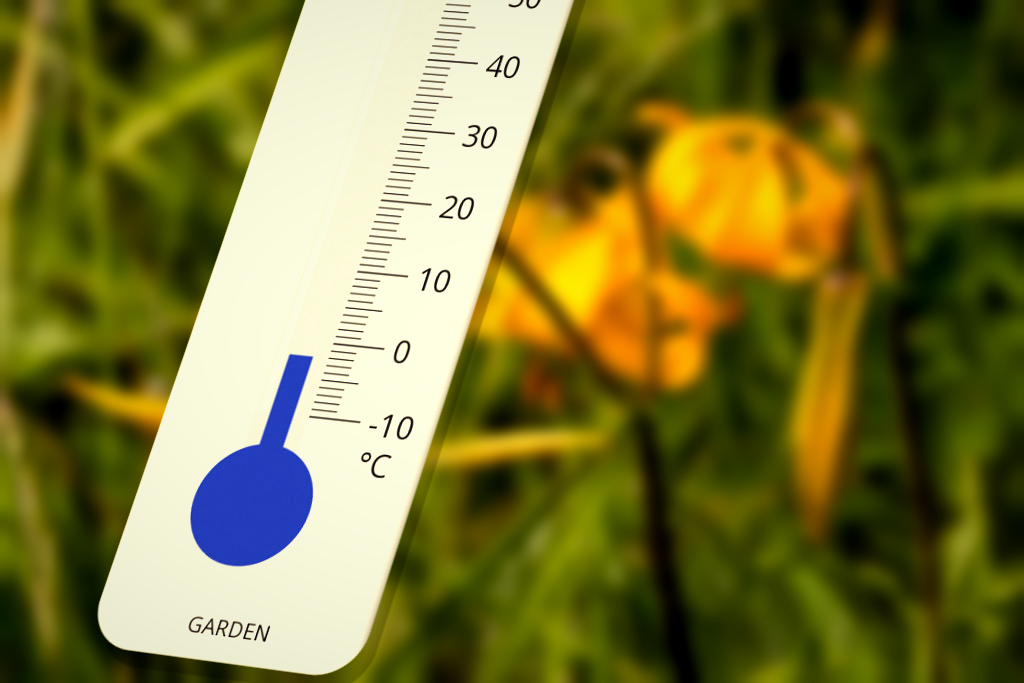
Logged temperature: -2 °C
